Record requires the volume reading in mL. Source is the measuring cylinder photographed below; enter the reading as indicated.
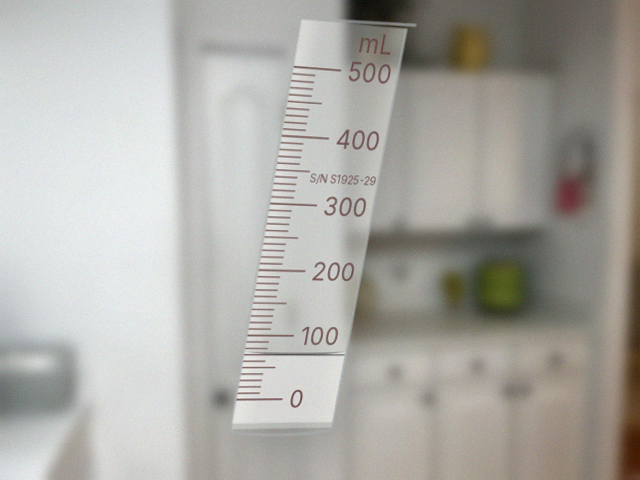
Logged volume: 70 mL
